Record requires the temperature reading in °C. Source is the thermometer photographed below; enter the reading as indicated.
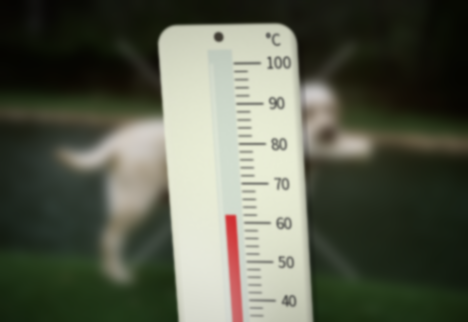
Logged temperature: 62 °C
